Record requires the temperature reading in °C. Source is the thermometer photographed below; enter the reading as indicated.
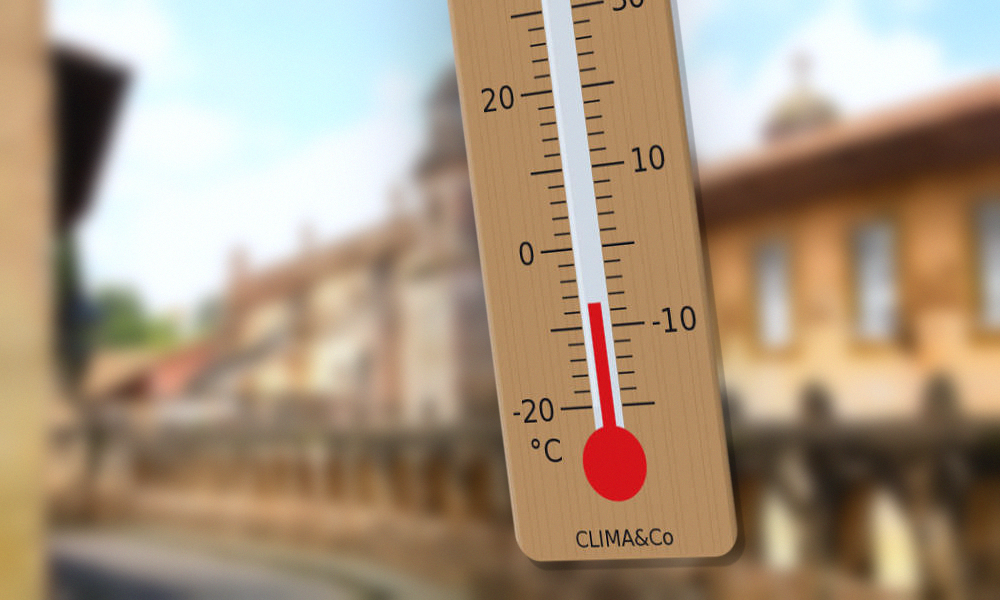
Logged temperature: -7 °C
